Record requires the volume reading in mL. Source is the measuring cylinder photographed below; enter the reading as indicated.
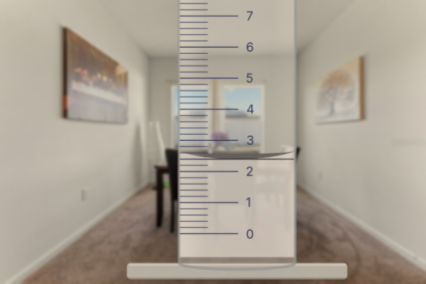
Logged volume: 2.4 mL
